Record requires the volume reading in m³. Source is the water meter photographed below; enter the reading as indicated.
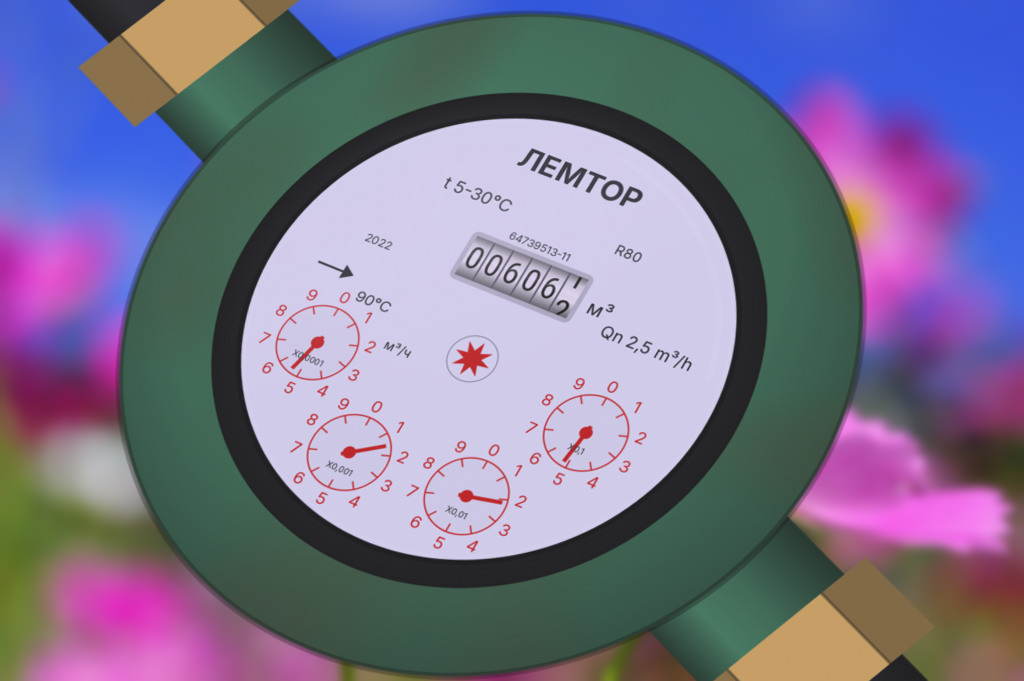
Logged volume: 6061.5215 m³
